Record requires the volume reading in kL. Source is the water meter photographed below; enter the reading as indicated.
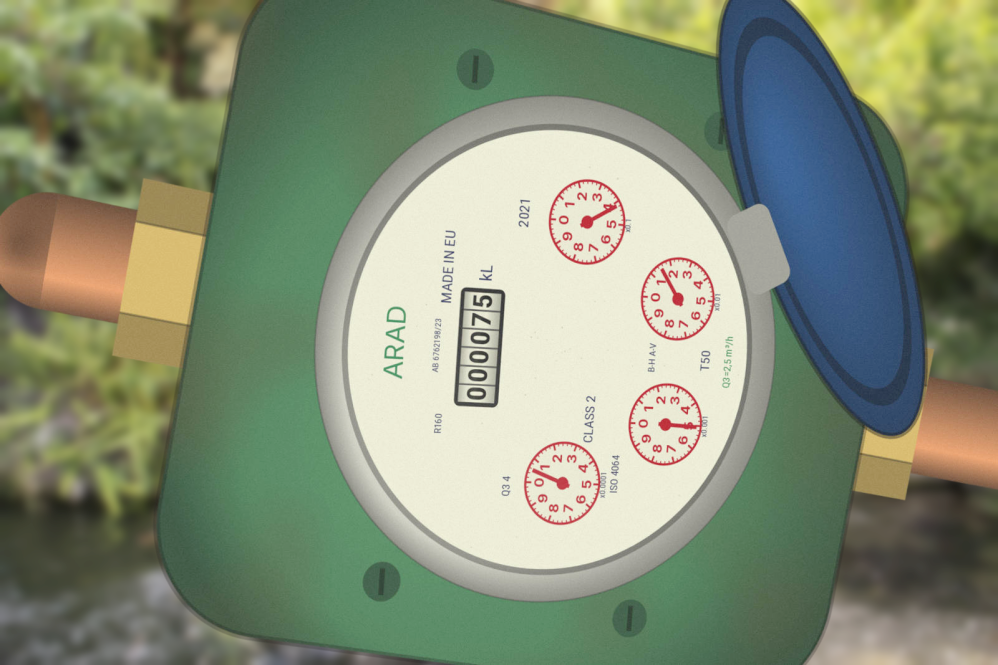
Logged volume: 75.4150 kL
